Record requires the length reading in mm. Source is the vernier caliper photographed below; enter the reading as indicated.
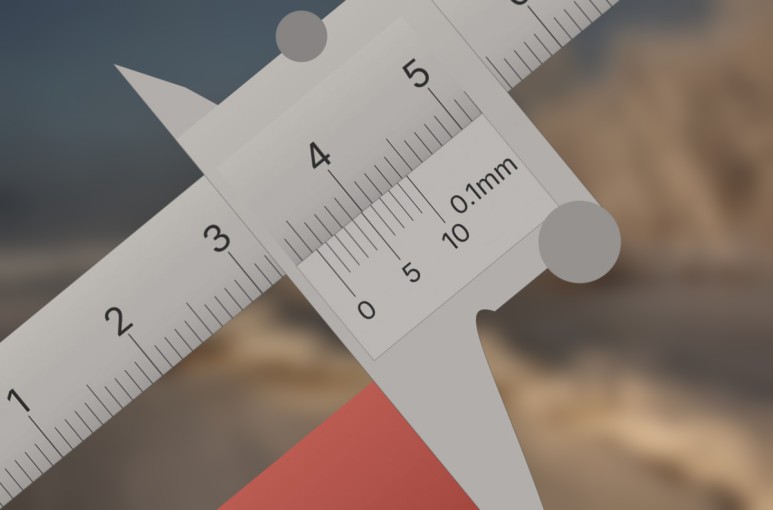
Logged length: 35.4 mm
